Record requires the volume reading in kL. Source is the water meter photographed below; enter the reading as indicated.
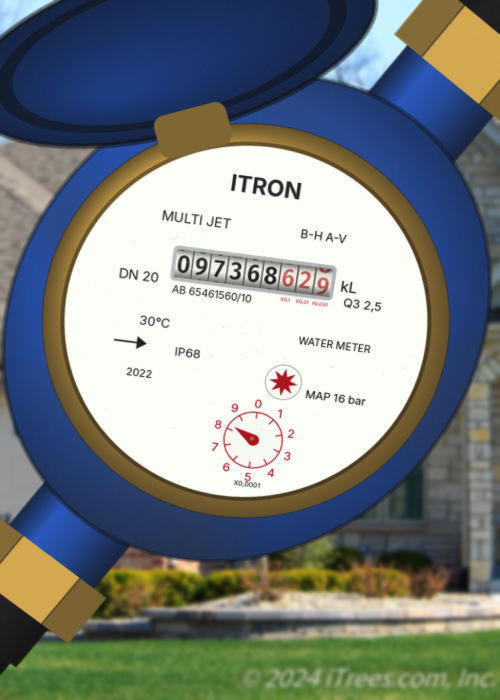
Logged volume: 97368.6288 kL
